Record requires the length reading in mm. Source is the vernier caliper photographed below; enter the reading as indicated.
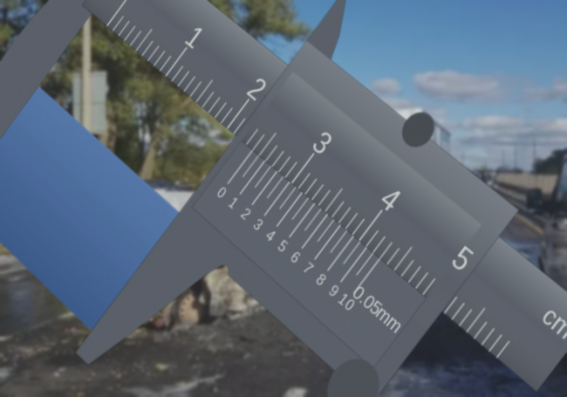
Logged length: 24.0 mm
